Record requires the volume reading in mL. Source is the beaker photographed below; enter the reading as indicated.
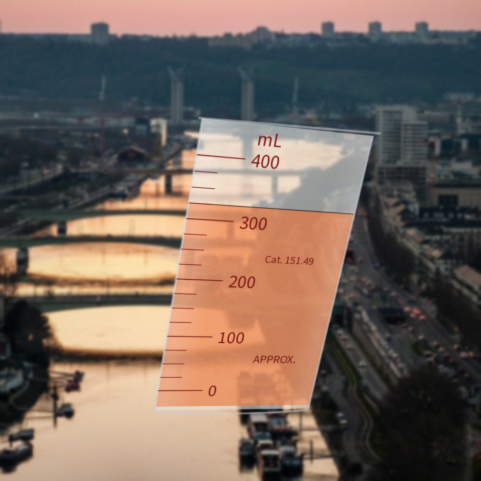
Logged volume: 325 mL
